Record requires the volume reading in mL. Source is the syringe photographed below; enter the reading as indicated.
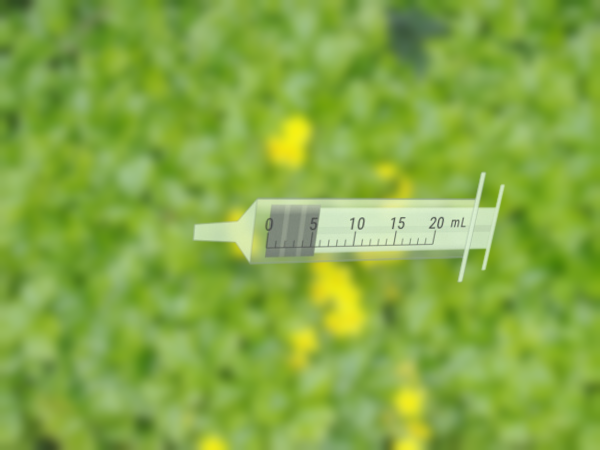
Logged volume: 0 mL
